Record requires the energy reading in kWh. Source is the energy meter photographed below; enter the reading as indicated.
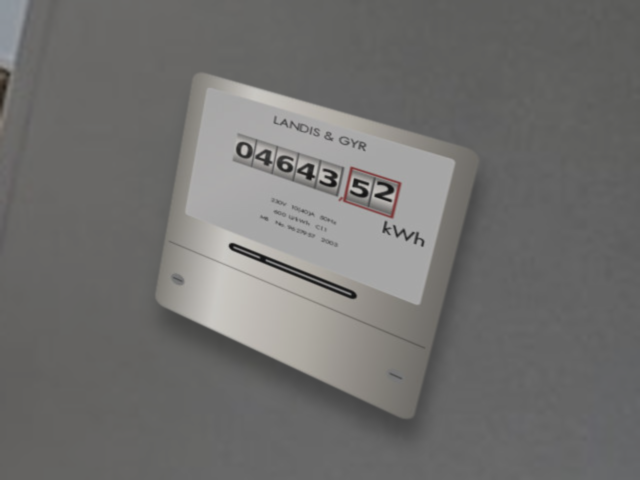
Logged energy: 4643.52 kWh
